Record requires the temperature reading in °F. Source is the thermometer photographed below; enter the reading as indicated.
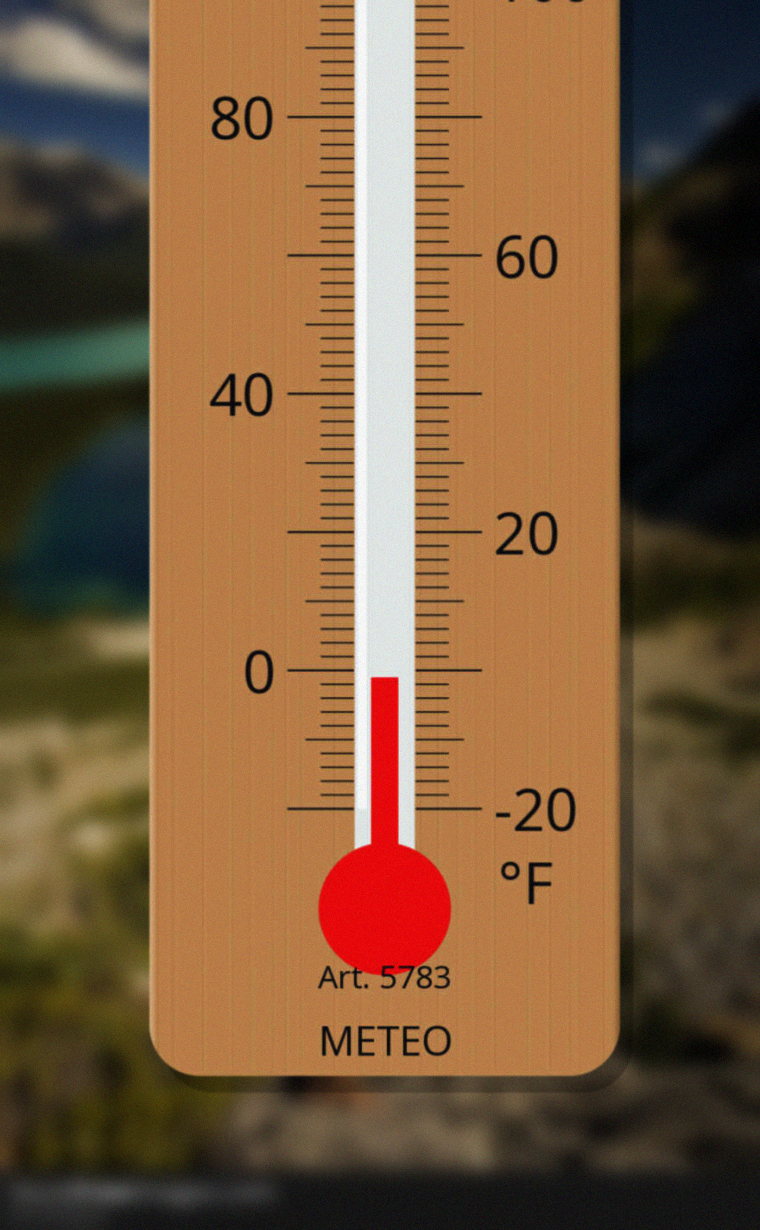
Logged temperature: -1 °F
